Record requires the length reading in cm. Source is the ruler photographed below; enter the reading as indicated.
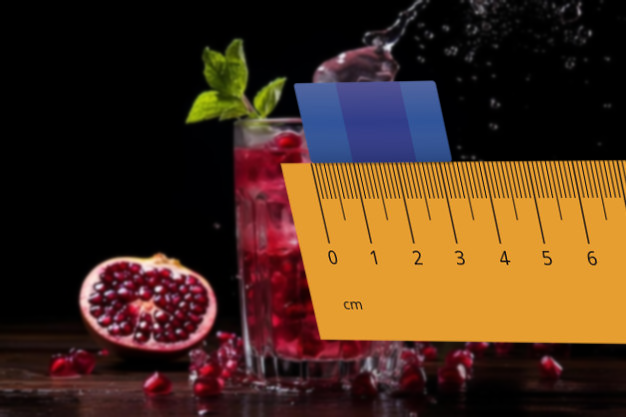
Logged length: 3.3 cm
